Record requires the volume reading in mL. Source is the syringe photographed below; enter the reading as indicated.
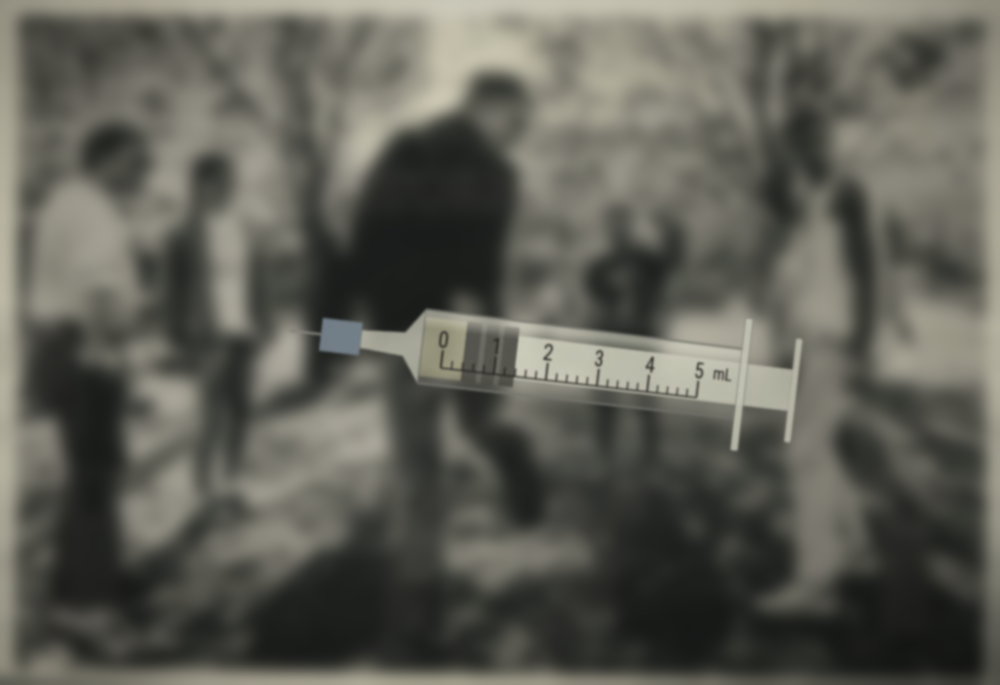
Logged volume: 0.4 mL
